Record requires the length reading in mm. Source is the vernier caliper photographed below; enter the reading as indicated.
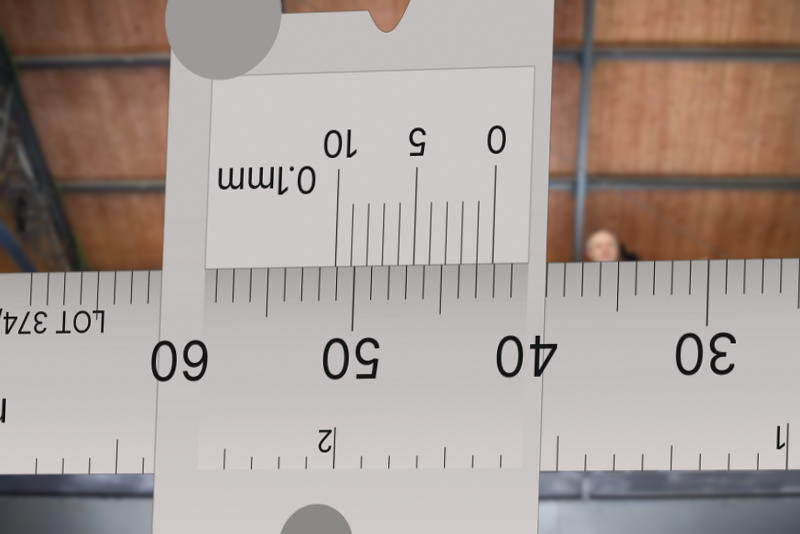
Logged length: 42.1 mm
